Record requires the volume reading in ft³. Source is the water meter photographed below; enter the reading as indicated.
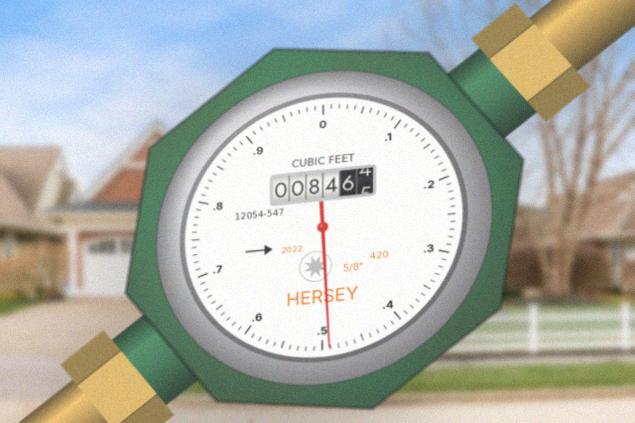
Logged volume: 8464.49 ft³
